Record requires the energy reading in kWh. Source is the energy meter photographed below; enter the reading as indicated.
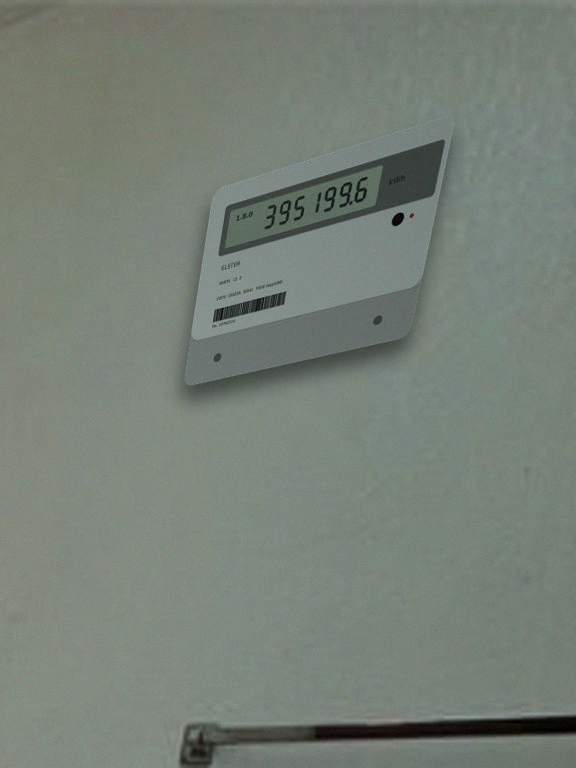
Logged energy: 395199.6 kWh
